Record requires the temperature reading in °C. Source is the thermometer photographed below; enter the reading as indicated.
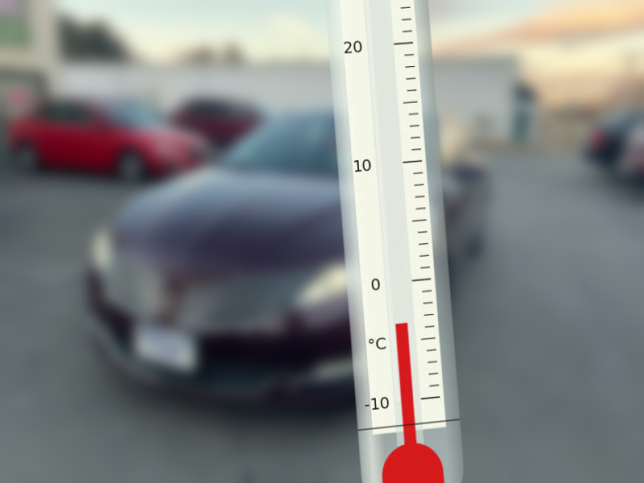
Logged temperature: -3.5 °C
